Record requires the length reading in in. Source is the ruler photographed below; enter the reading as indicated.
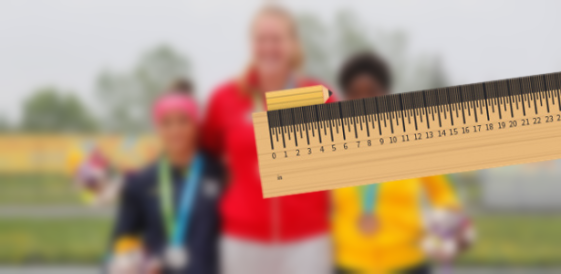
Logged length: 5.5 in
